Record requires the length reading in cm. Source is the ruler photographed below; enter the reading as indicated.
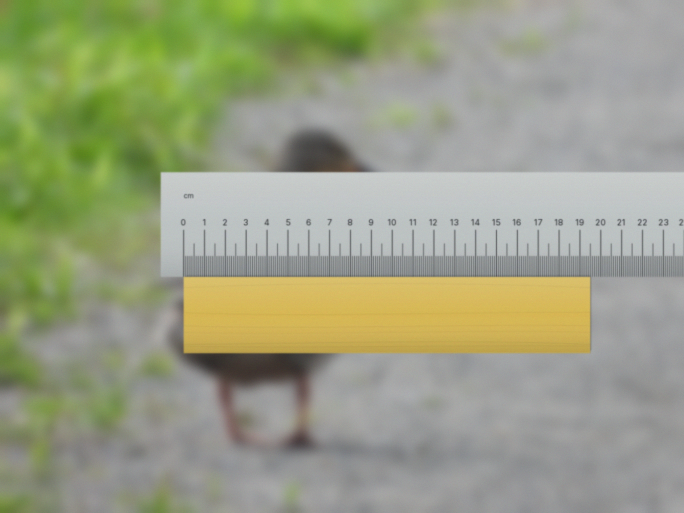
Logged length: 19.5 cm
